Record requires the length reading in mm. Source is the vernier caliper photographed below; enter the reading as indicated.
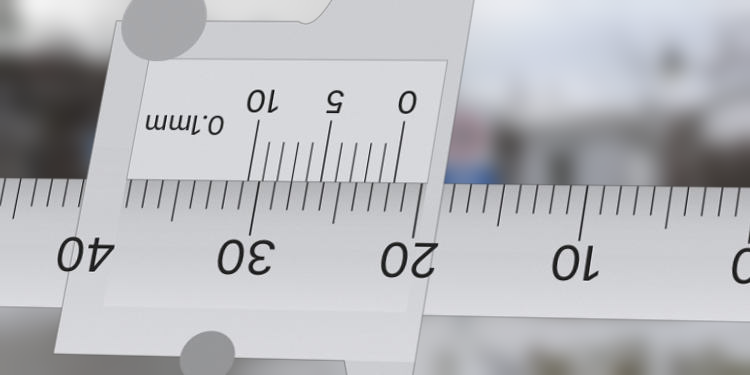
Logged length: 21.7 mm
